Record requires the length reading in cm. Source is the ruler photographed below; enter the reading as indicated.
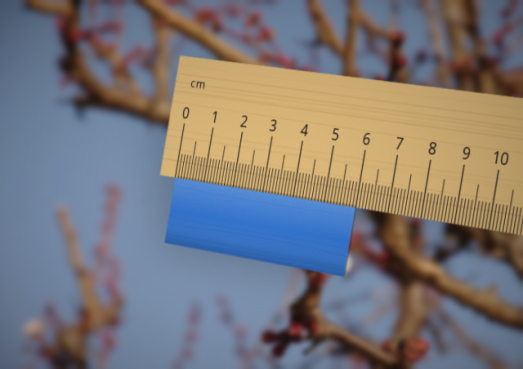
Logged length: 6 cm
